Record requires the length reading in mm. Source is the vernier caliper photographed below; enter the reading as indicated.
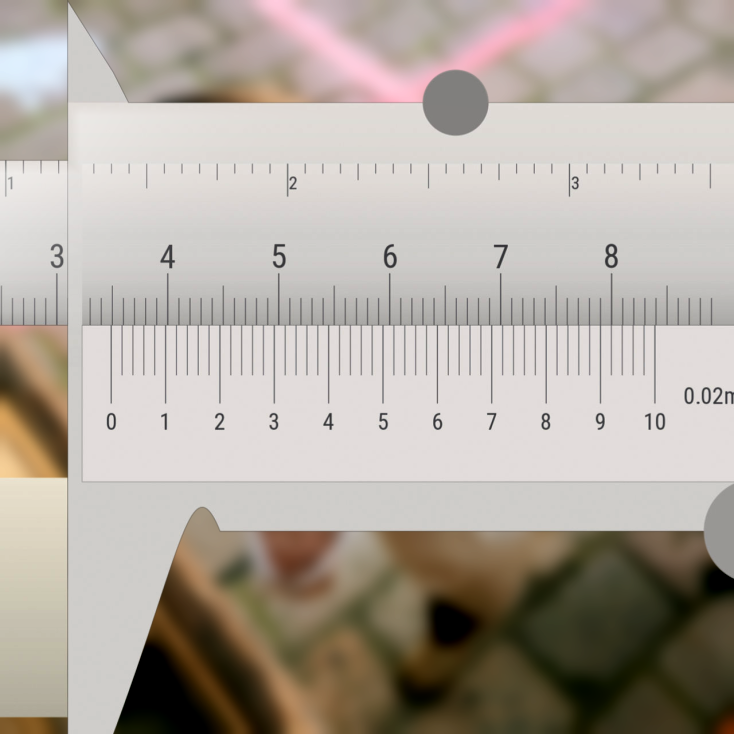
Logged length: 34.9 mm
